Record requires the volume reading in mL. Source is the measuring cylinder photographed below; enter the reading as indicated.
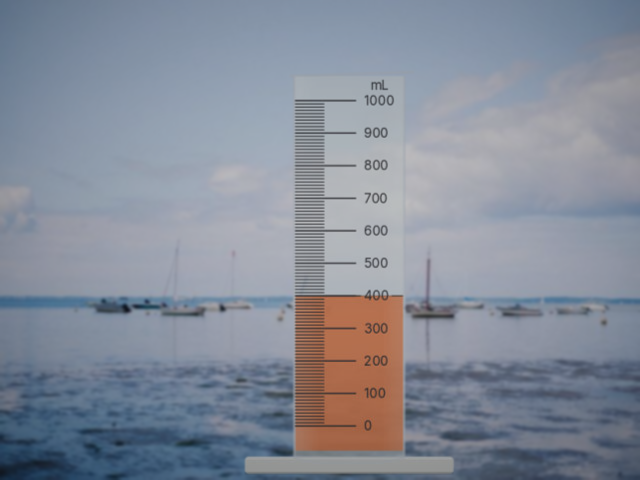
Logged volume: 400 mL
